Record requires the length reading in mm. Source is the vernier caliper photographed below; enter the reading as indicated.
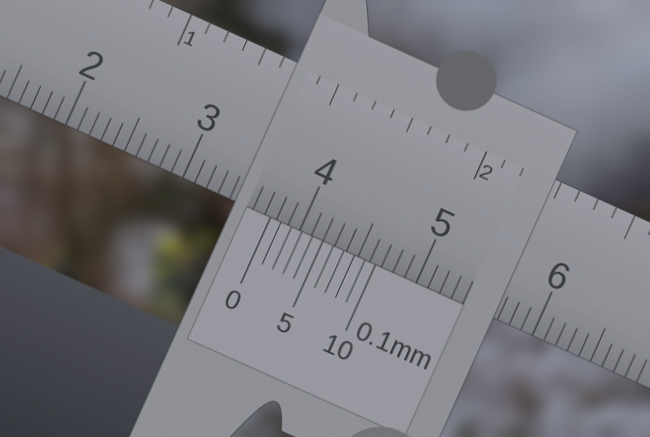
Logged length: 37.5 mm
